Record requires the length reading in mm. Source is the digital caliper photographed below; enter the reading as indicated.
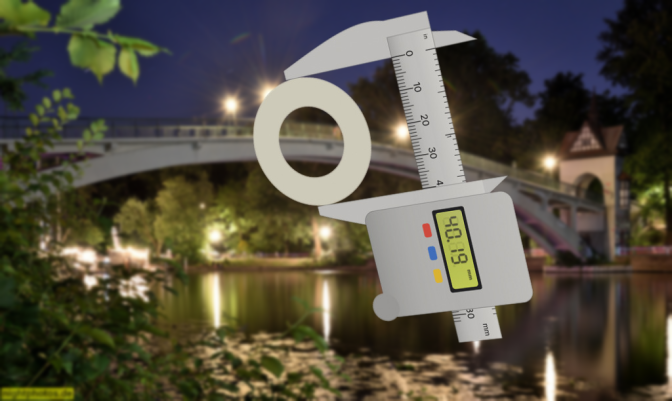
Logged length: 40.19 mm
